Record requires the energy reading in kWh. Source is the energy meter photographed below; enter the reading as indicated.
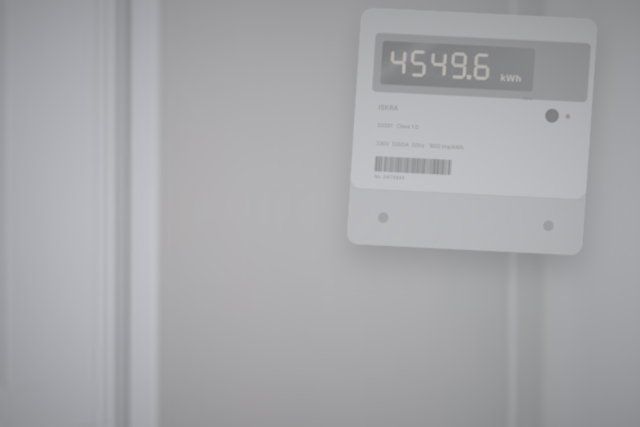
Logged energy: 4549.6 kWh
